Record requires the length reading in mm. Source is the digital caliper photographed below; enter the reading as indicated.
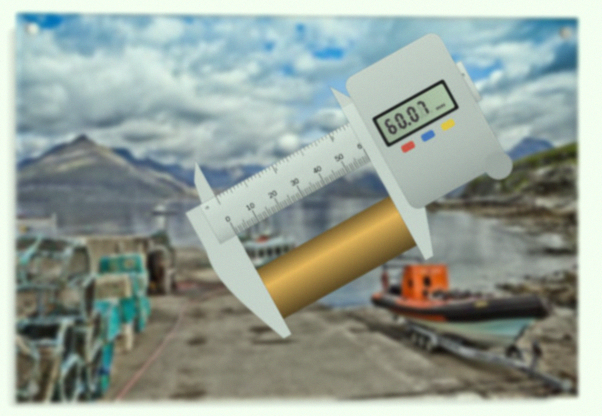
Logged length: 60.07 mm
